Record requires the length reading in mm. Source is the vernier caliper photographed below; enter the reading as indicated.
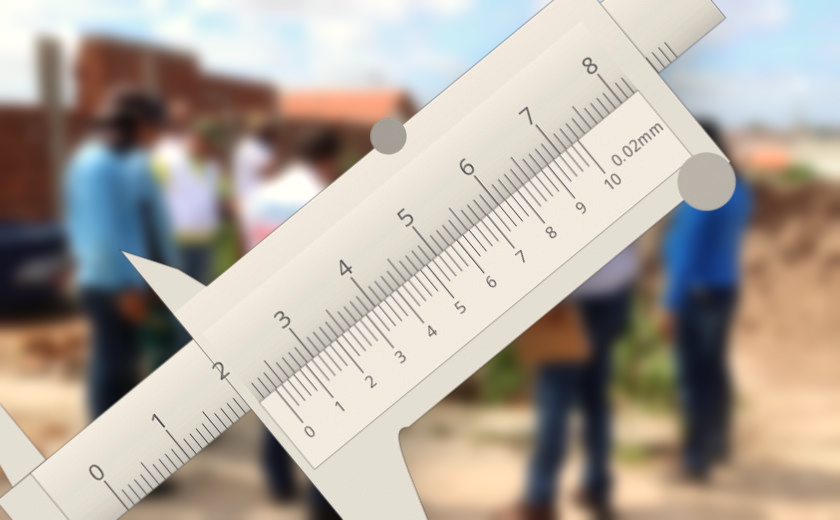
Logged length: 23.8 mm
